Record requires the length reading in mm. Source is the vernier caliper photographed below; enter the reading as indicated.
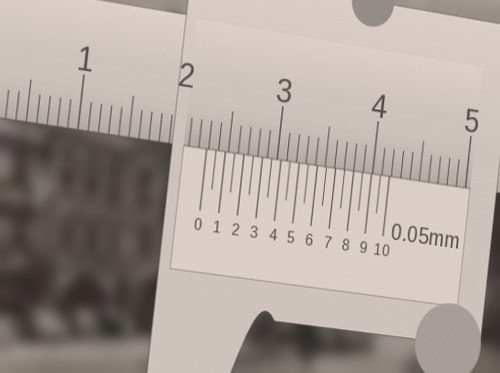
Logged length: 22.8 mm
